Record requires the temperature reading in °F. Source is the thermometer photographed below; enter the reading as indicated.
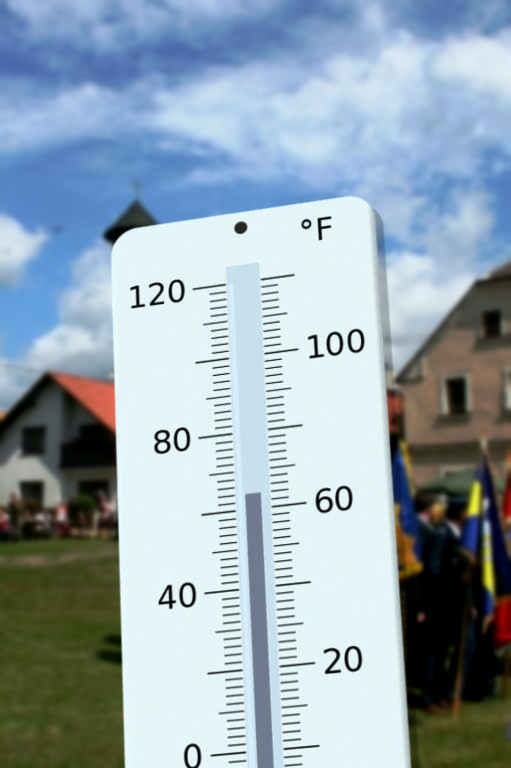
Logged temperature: 64 °F
